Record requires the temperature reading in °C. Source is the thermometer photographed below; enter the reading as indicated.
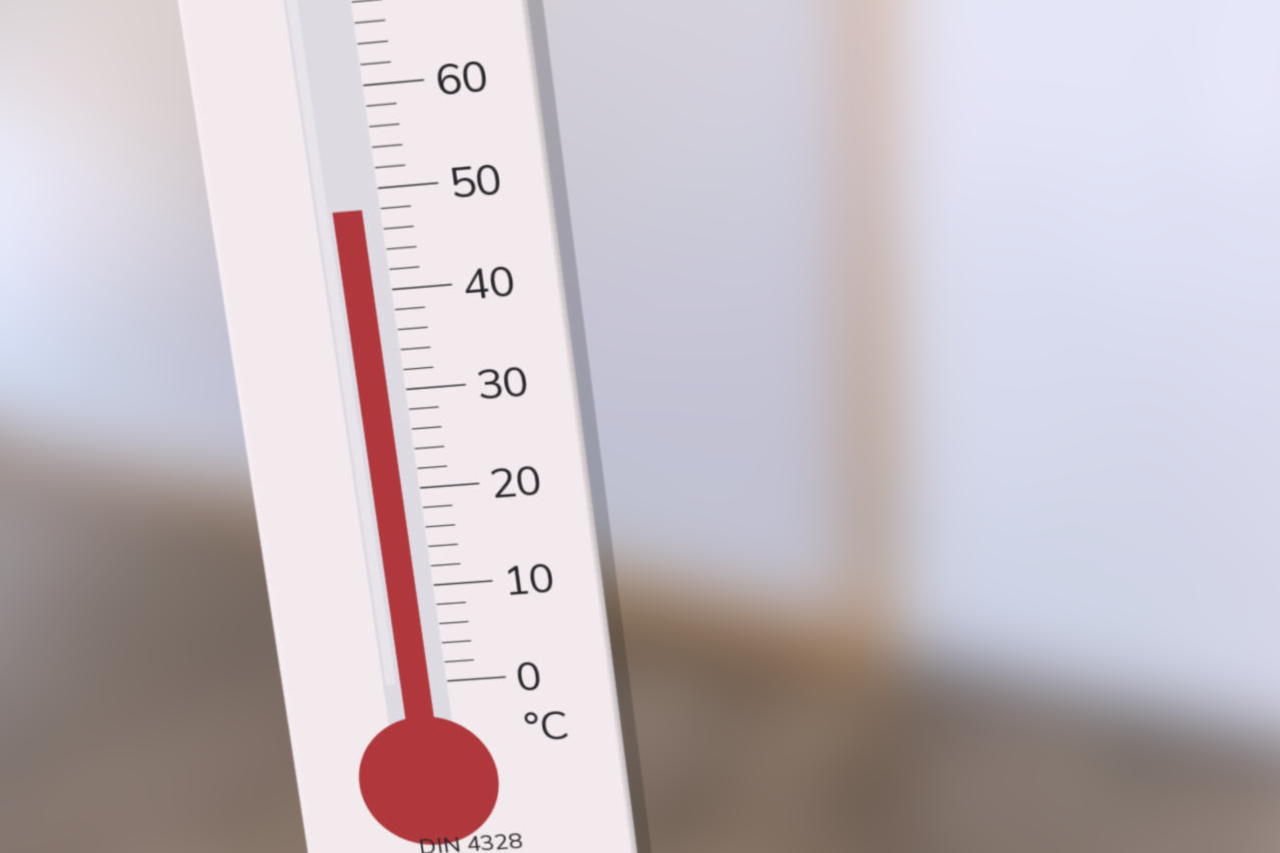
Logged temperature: 48 °C
